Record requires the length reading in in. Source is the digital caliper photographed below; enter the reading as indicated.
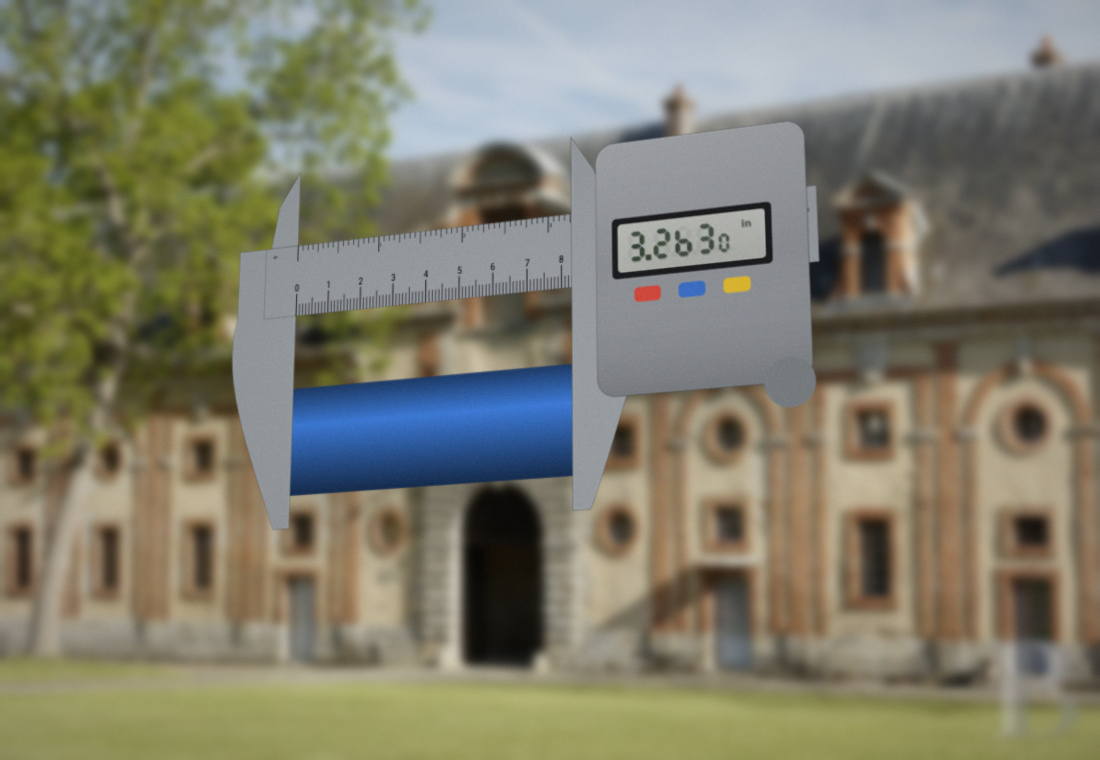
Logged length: 3.2630 in
